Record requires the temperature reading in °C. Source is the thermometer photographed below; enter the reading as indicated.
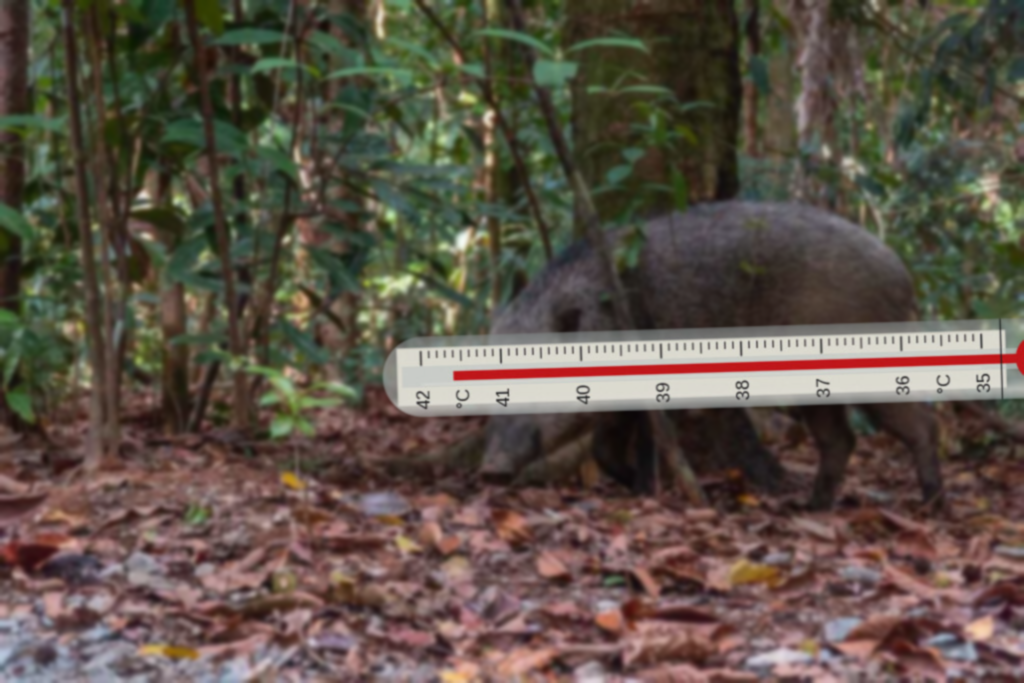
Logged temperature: 41.6 °C
